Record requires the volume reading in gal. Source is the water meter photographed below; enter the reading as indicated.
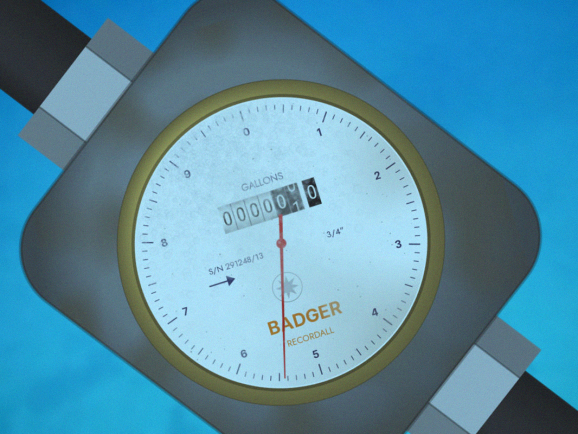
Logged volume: 5.4 gal
